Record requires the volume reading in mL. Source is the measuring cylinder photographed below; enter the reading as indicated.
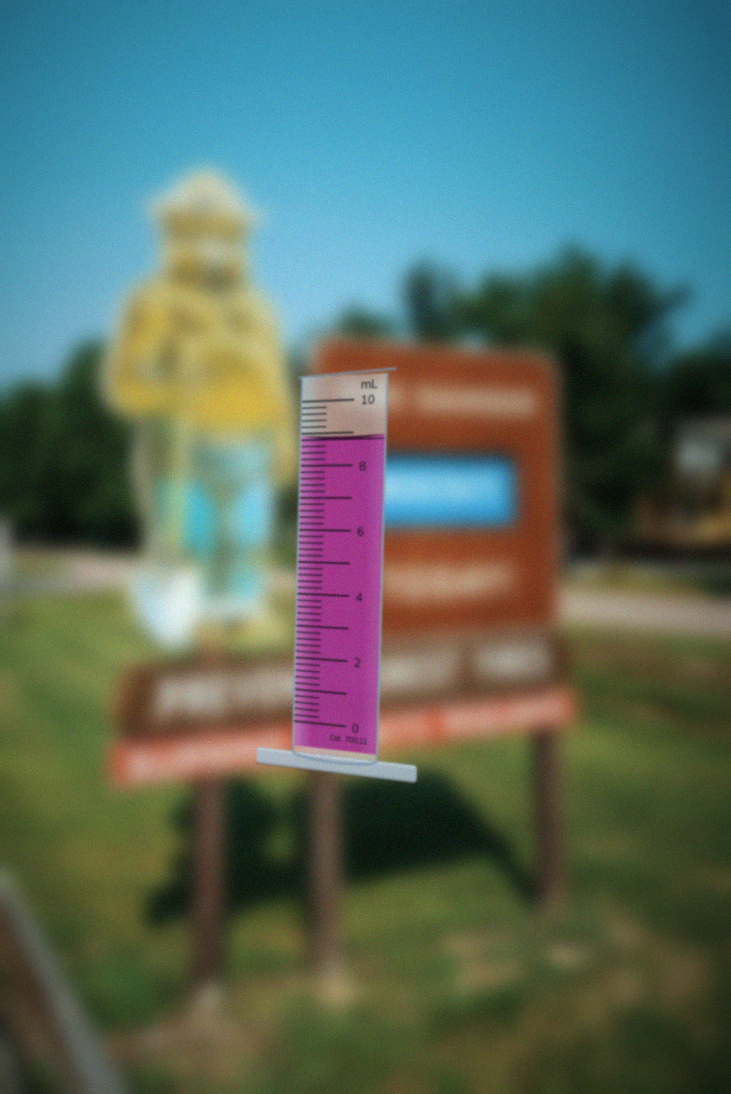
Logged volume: 8.8 mL
